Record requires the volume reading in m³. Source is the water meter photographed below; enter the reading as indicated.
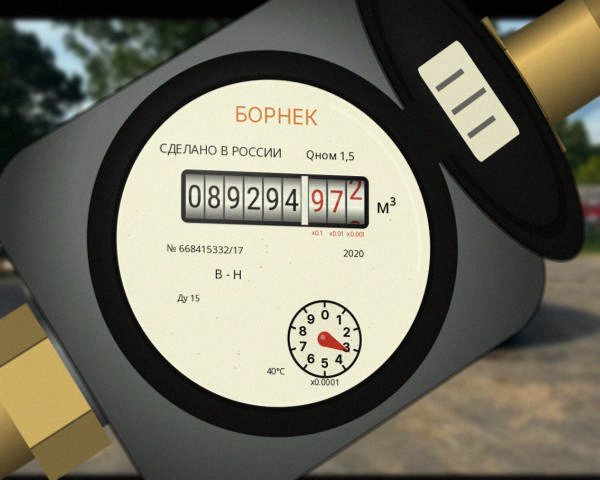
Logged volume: 89294.9723 m³
